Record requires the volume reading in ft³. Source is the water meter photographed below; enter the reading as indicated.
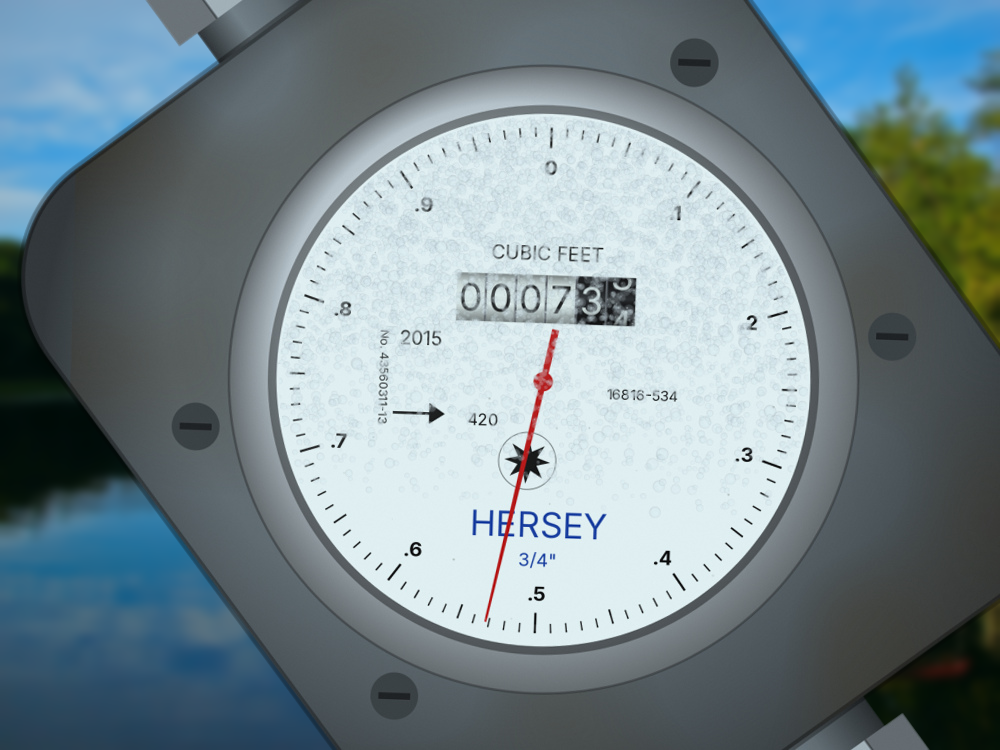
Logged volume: 733.53 ft³
